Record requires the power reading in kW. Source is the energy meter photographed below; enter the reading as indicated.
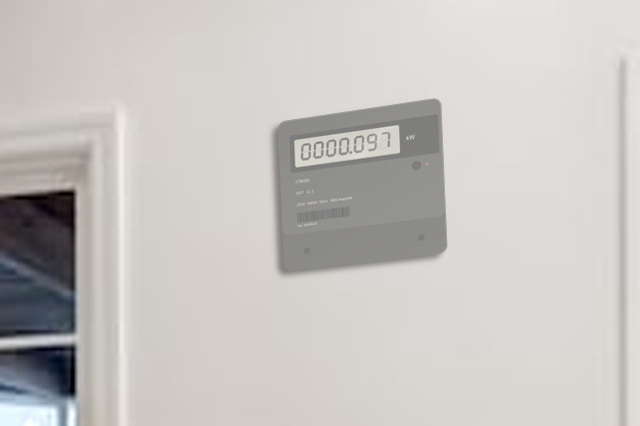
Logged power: 0.097 kW
